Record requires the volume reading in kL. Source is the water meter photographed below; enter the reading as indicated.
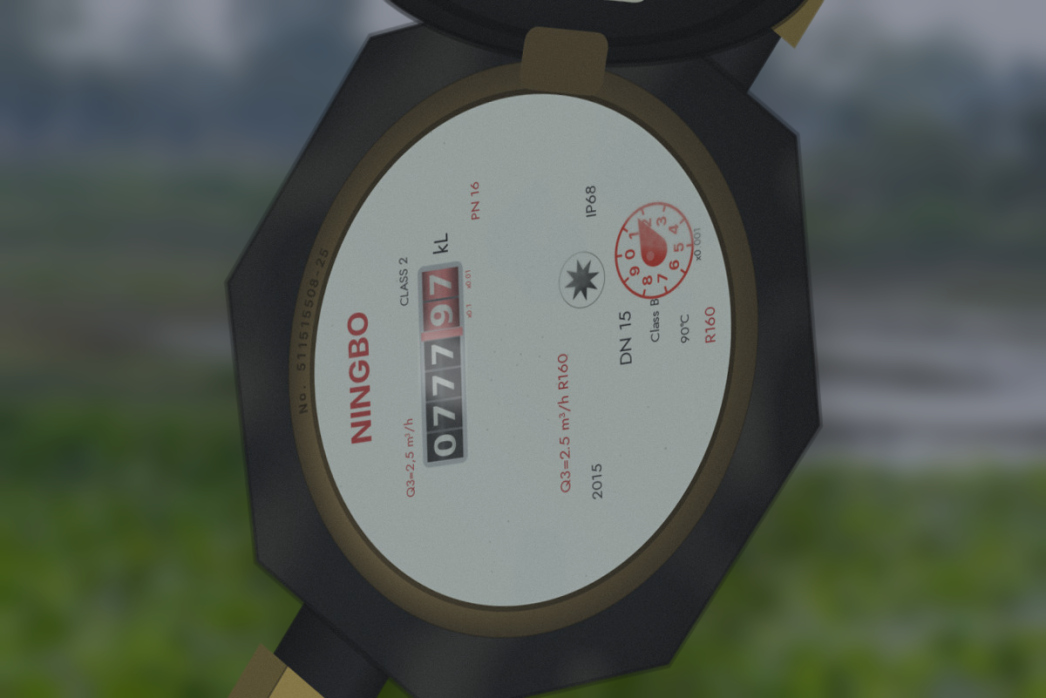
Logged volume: 777.971 kL
